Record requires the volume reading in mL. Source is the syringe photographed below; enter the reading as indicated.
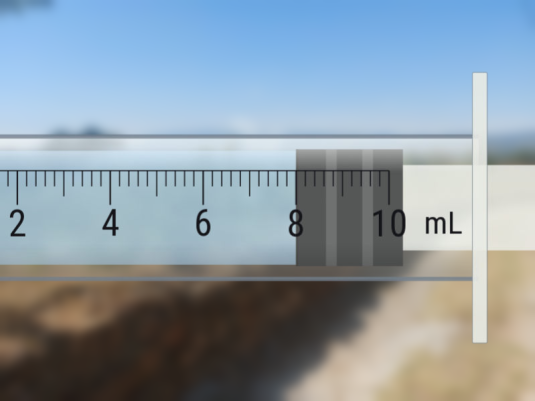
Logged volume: 8 mL
